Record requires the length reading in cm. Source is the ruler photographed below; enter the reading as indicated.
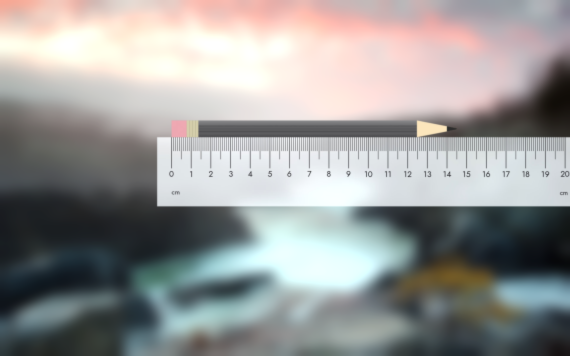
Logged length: 14.5 cm
